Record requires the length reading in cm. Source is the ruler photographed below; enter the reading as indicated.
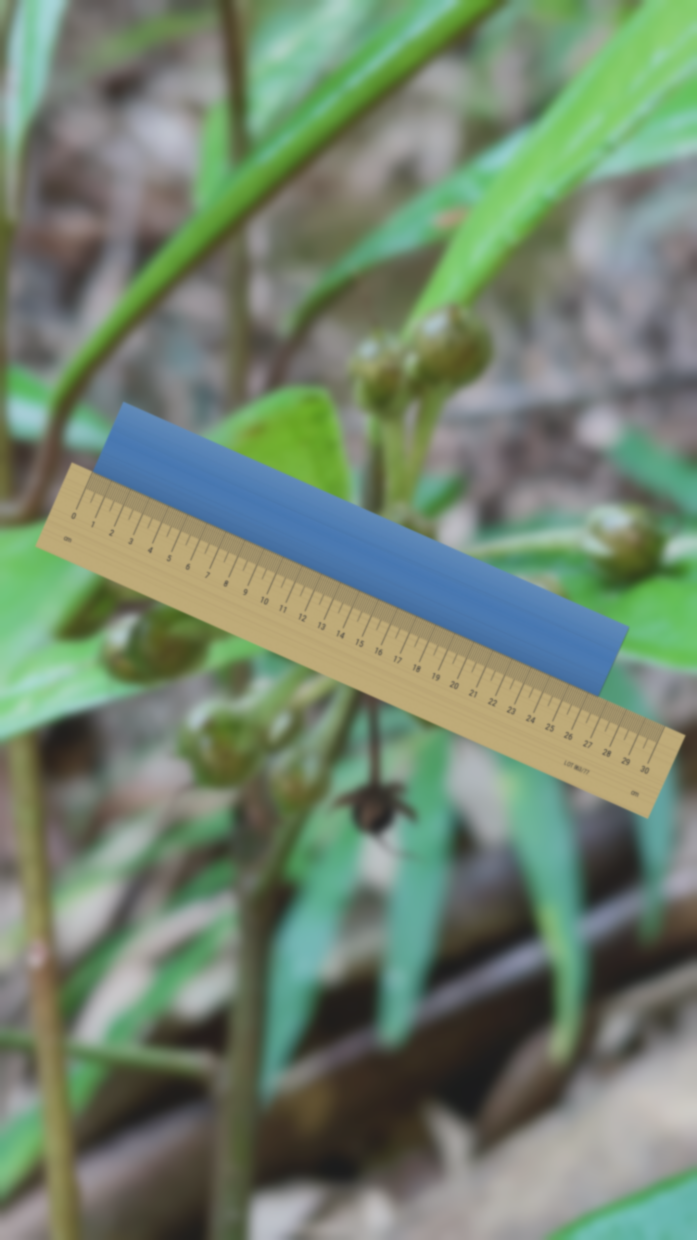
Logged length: 26.5 cm
